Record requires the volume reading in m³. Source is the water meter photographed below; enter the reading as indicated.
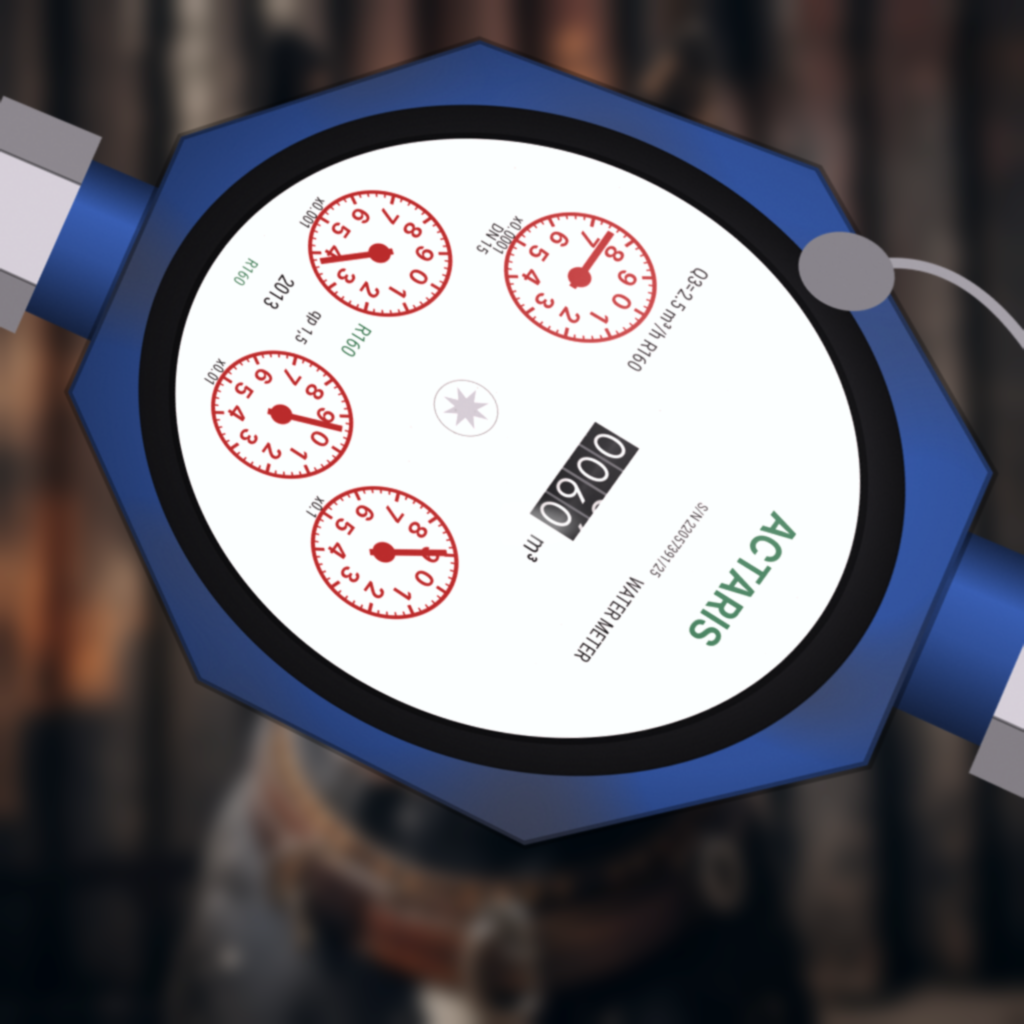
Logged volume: 59.8937 m³
